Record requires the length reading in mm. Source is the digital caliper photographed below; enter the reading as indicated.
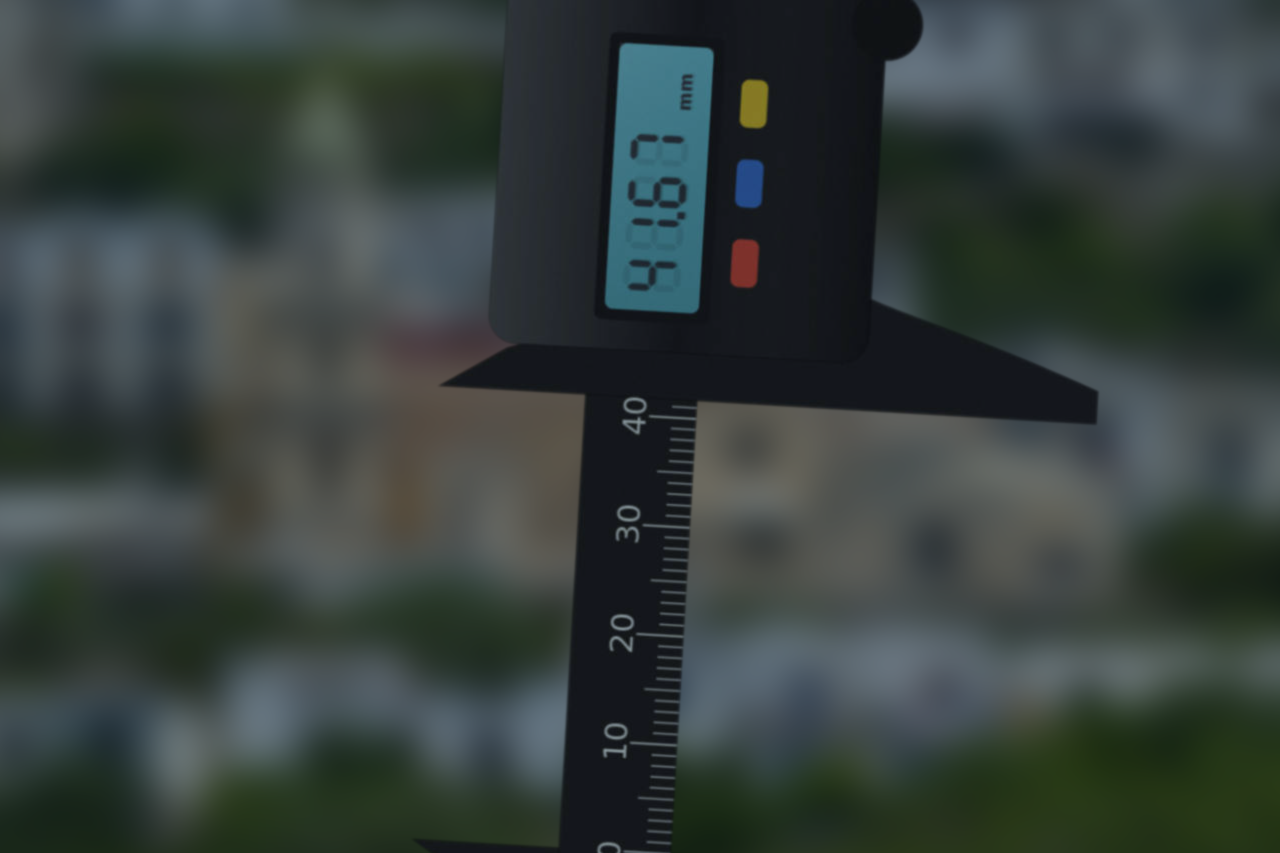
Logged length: 41.67 mm
